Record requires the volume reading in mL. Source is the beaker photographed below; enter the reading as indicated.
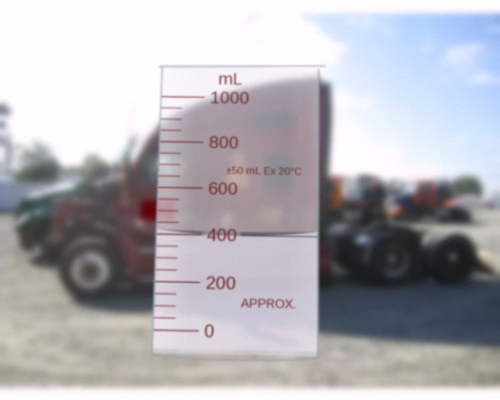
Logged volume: 400 mL
